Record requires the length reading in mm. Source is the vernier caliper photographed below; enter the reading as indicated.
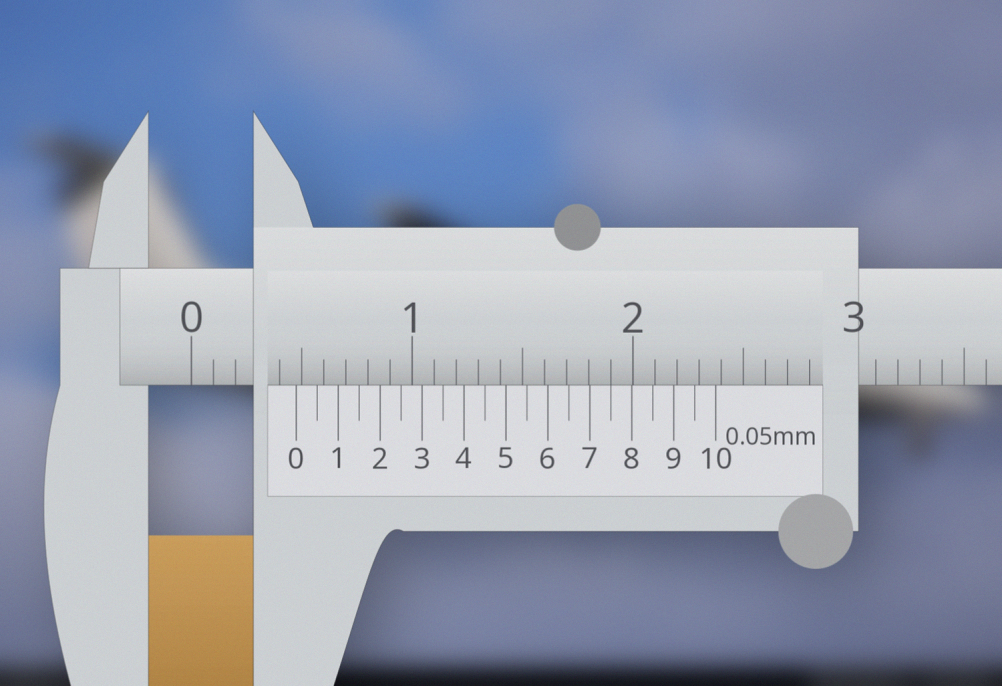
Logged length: 4.75 mm
